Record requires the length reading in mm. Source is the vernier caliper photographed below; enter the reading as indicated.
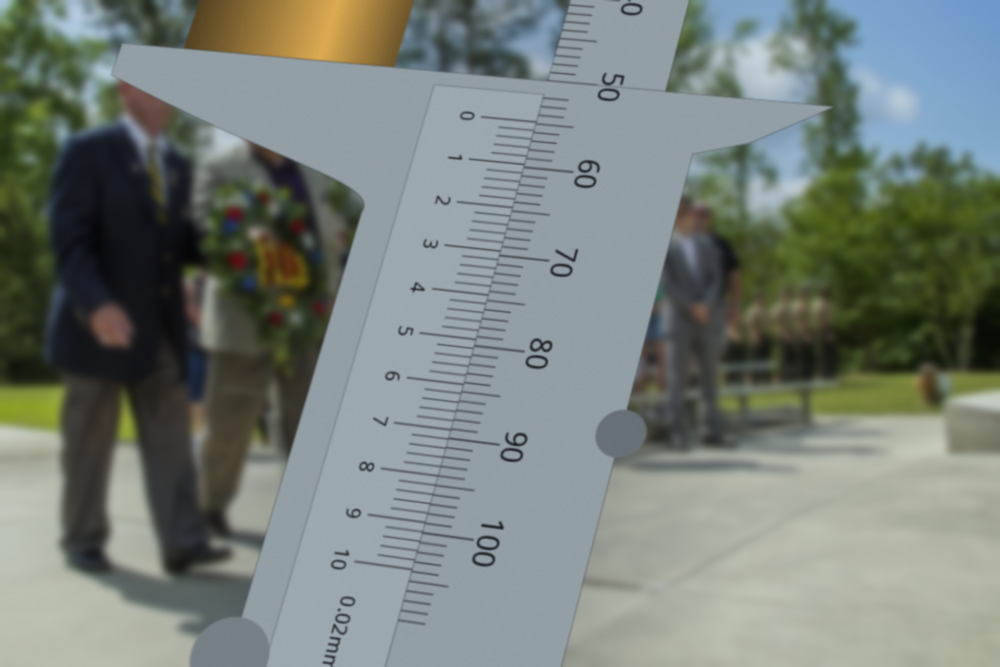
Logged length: 54.8 mm
